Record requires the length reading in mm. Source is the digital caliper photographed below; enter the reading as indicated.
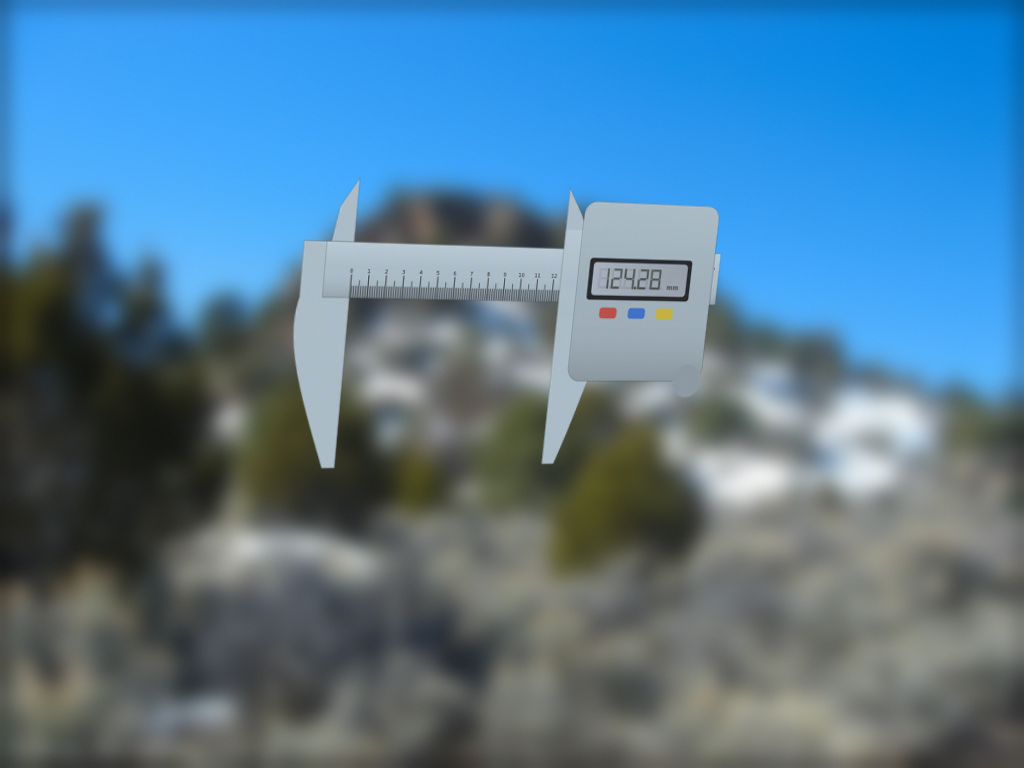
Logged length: 124.28 mm
